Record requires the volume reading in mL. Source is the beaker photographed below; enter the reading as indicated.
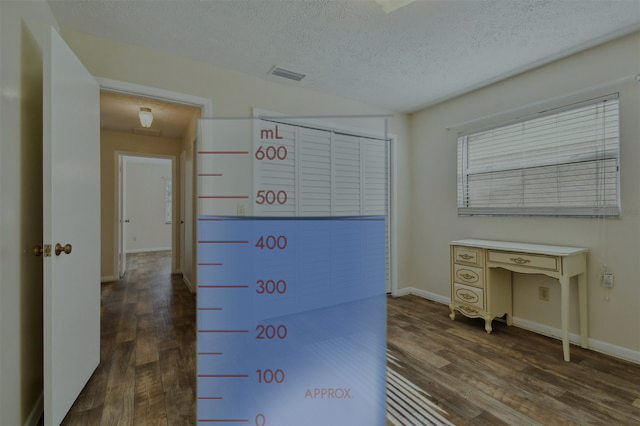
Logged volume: 450 mL
